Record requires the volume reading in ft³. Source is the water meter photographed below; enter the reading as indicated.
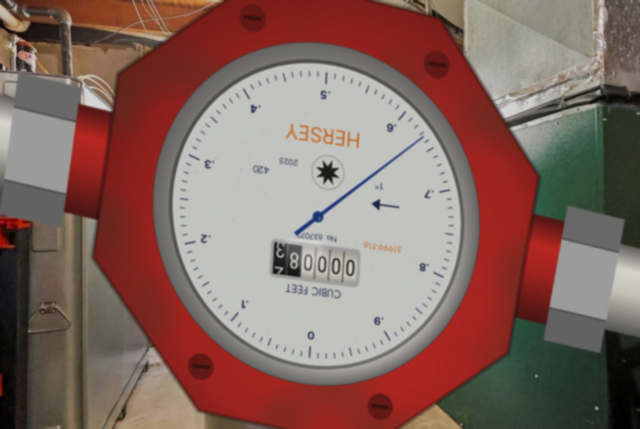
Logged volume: 82.63 ft³
